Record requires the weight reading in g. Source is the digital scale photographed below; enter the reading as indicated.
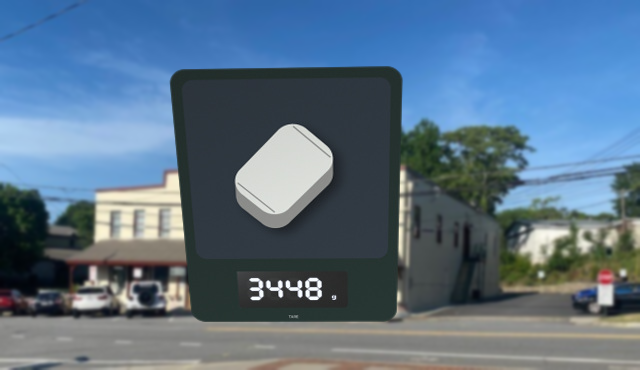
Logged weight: 3448 g
